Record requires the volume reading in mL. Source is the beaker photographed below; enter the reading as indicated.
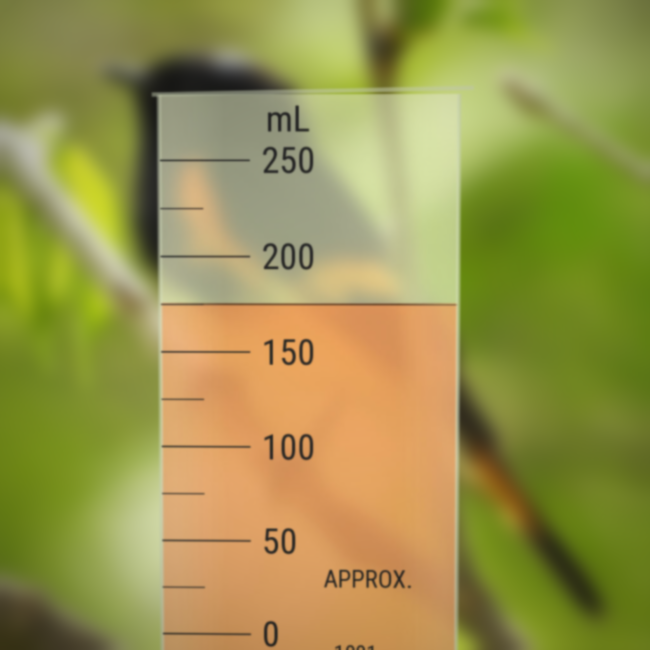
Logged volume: 175 mL
